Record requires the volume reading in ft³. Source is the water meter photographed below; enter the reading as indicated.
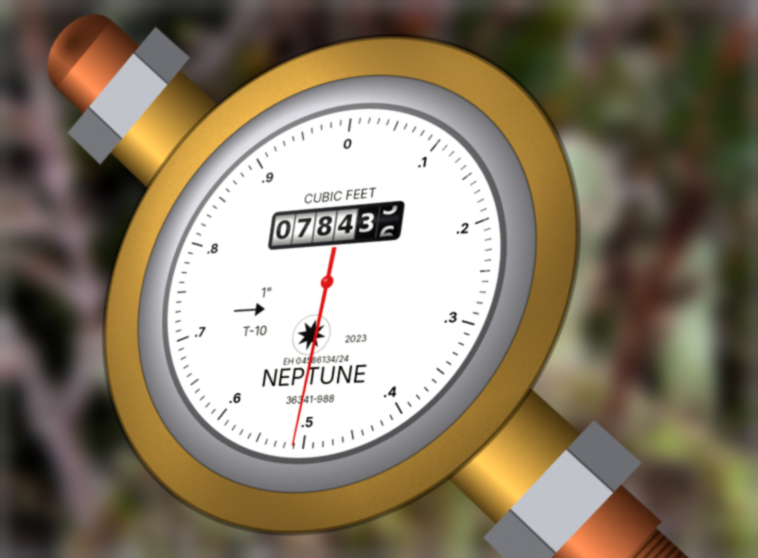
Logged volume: 78435.51 ft³
